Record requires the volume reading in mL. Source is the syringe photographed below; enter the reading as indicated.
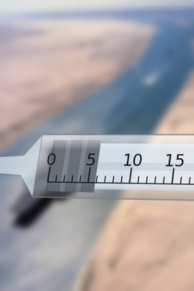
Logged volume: 0 mL
